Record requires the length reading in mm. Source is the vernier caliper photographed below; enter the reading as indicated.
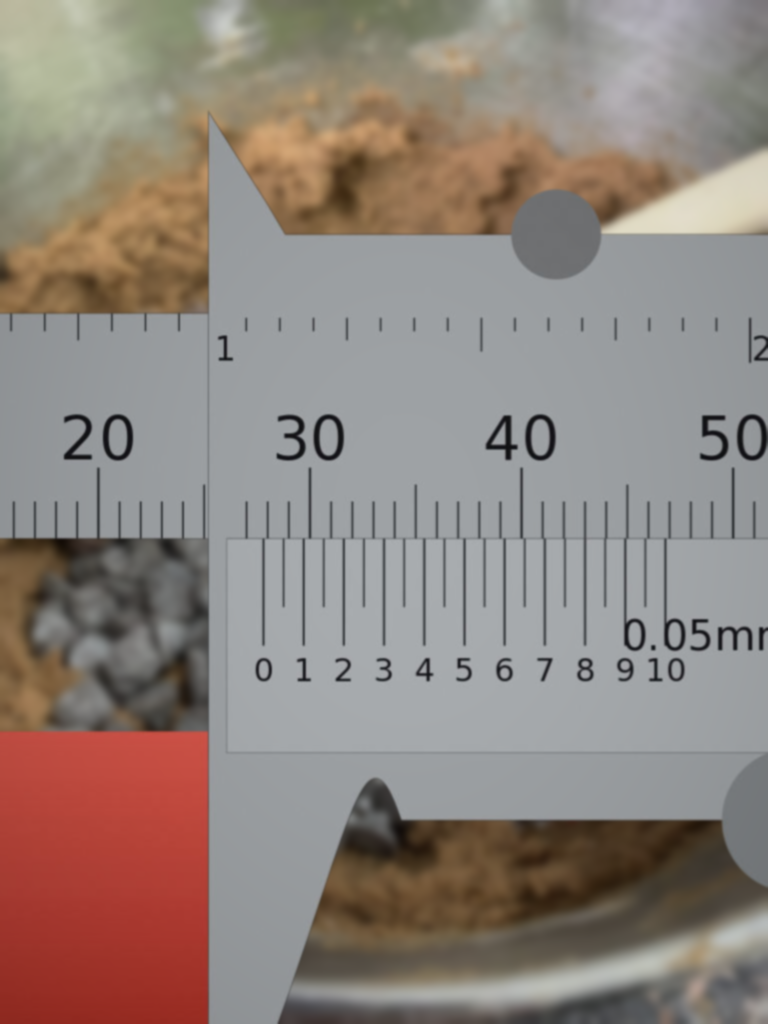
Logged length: 27.8 mm
